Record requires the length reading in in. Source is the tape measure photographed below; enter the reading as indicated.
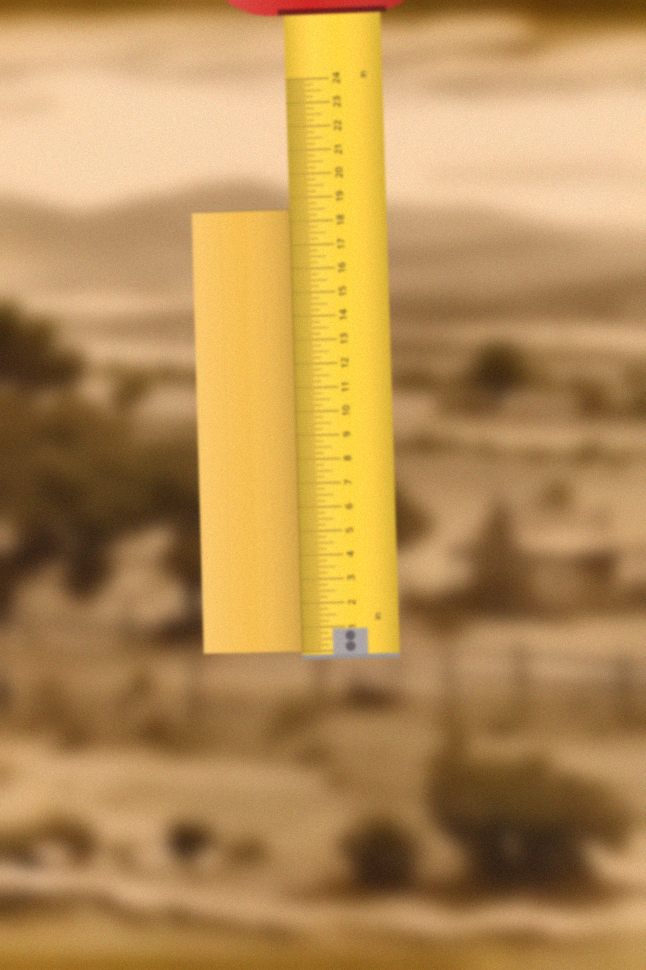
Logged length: 18.5 in
